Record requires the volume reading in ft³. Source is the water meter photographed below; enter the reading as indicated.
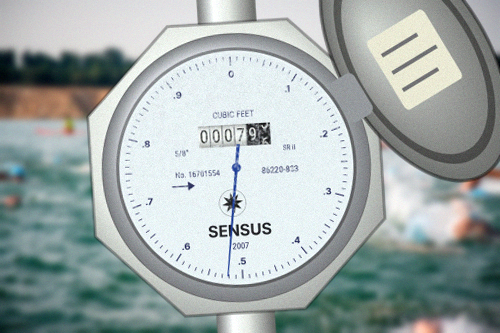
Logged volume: 795.52 ft³
